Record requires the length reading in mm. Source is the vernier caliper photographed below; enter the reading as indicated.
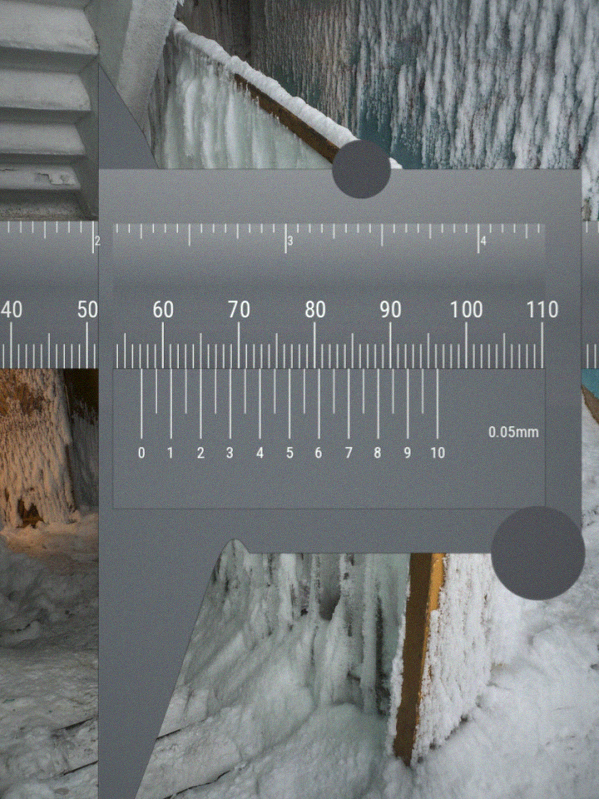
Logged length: 57.2 mm
